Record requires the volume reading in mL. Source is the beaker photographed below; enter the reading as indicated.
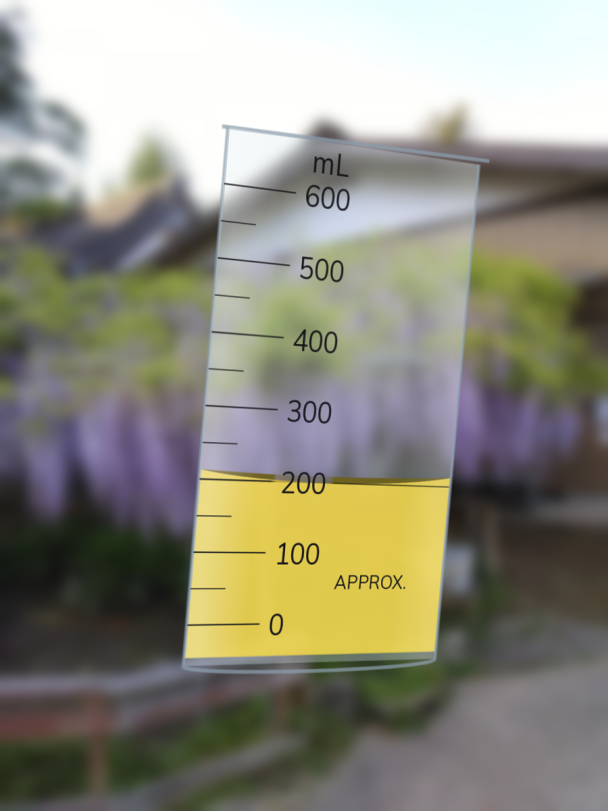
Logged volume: 200 mL
